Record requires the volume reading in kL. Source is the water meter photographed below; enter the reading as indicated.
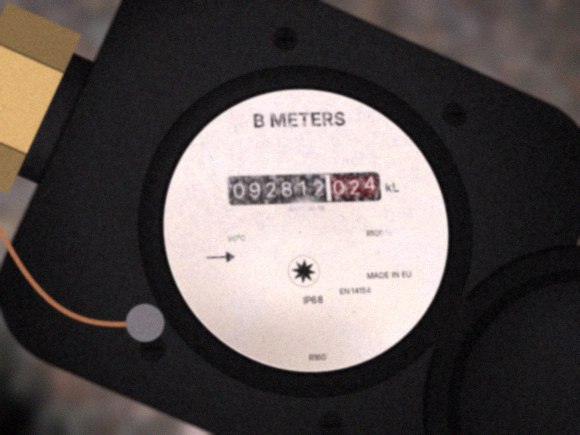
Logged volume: 92812.024 kL
